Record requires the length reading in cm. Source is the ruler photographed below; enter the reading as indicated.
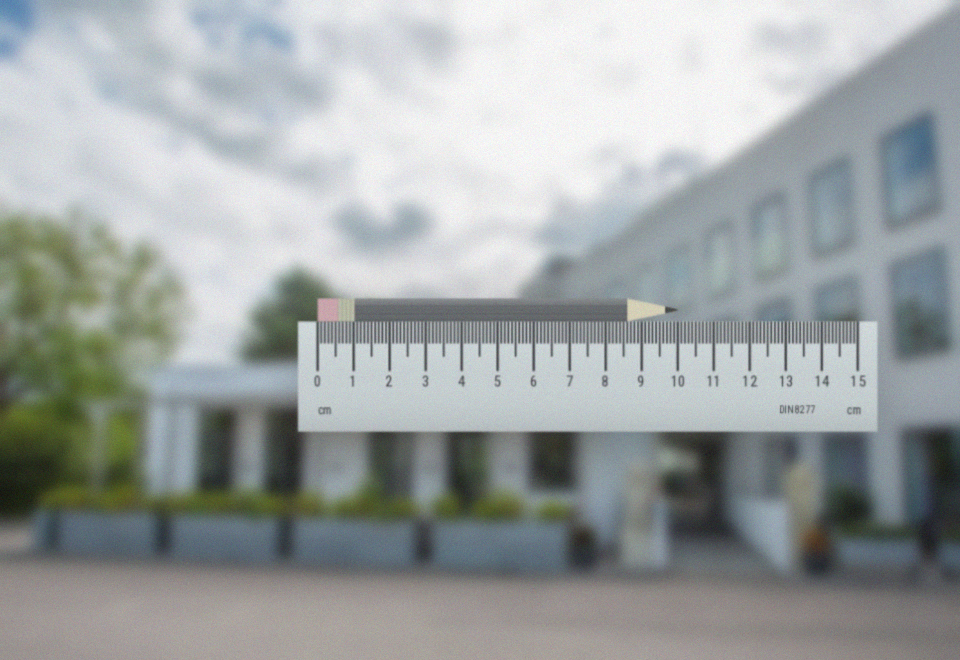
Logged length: 10 cm
